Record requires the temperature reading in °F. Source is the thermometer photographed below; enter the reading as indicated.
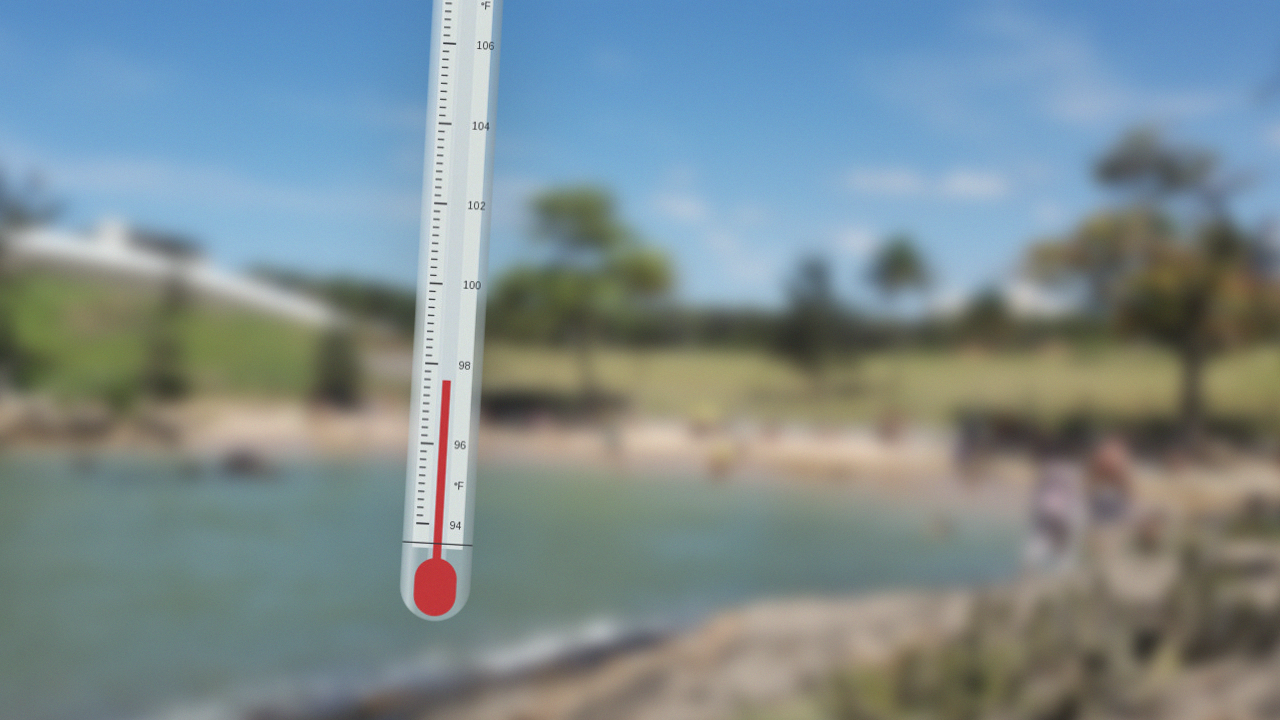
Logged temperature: 97.6 °F
